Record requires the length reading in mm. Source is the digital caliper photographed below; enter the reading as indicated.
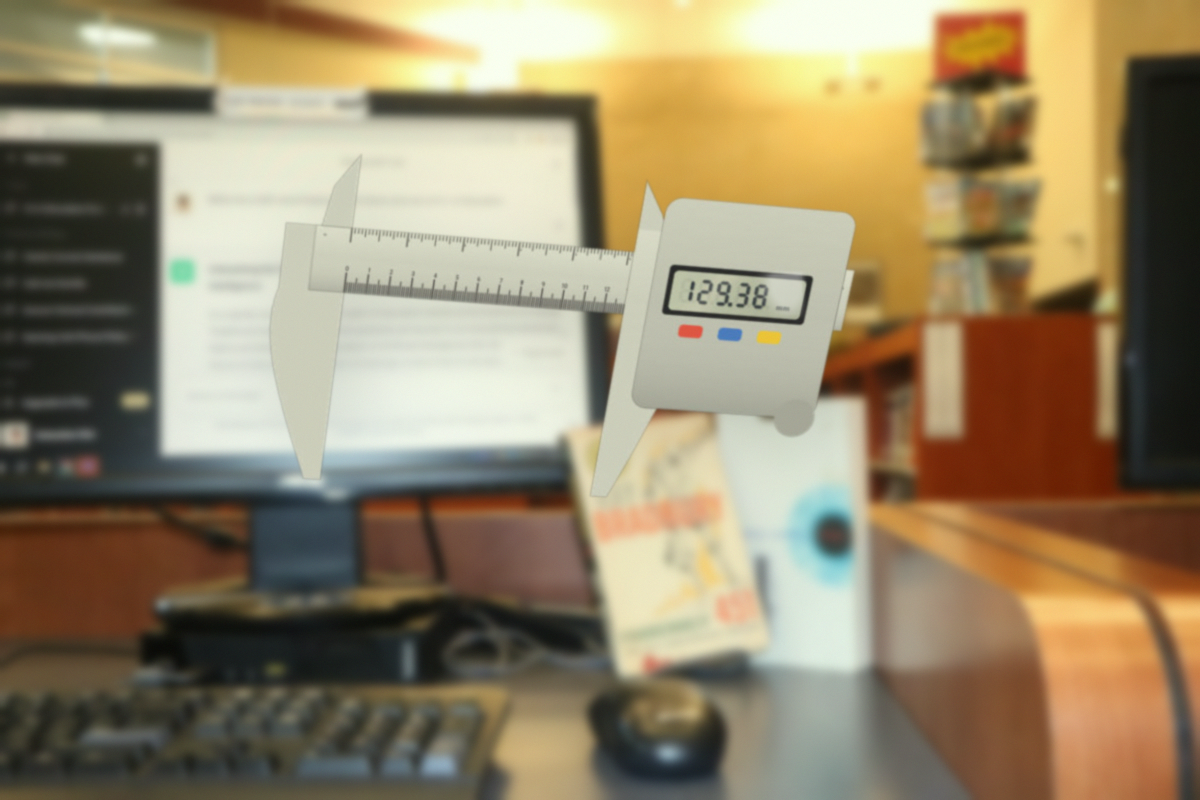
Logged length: 129.38 mm
